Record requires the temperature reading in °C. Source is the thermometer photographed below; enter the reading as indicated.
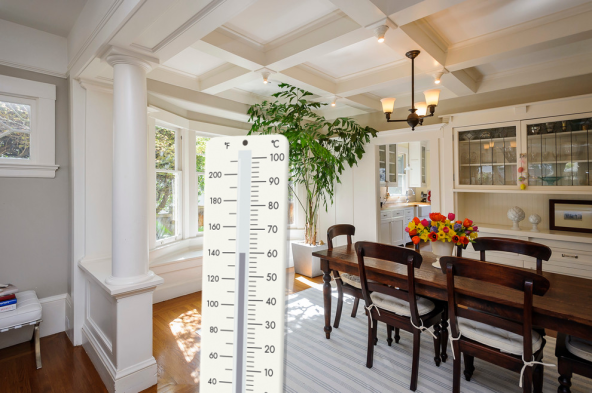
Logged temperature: 60 °C
